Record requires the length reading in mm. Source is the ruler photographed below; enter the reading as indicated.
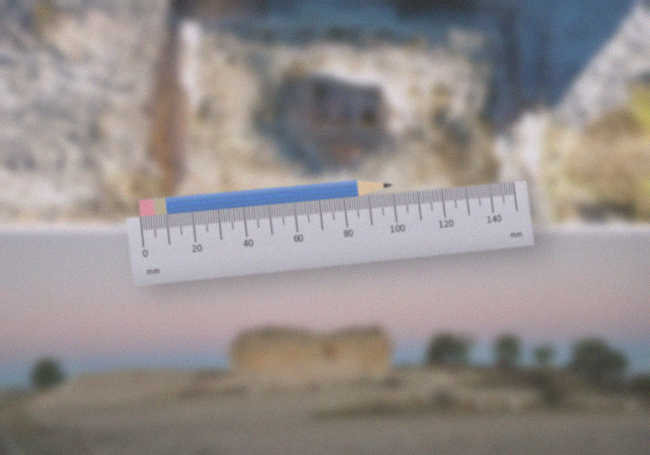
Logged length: 100 mm
